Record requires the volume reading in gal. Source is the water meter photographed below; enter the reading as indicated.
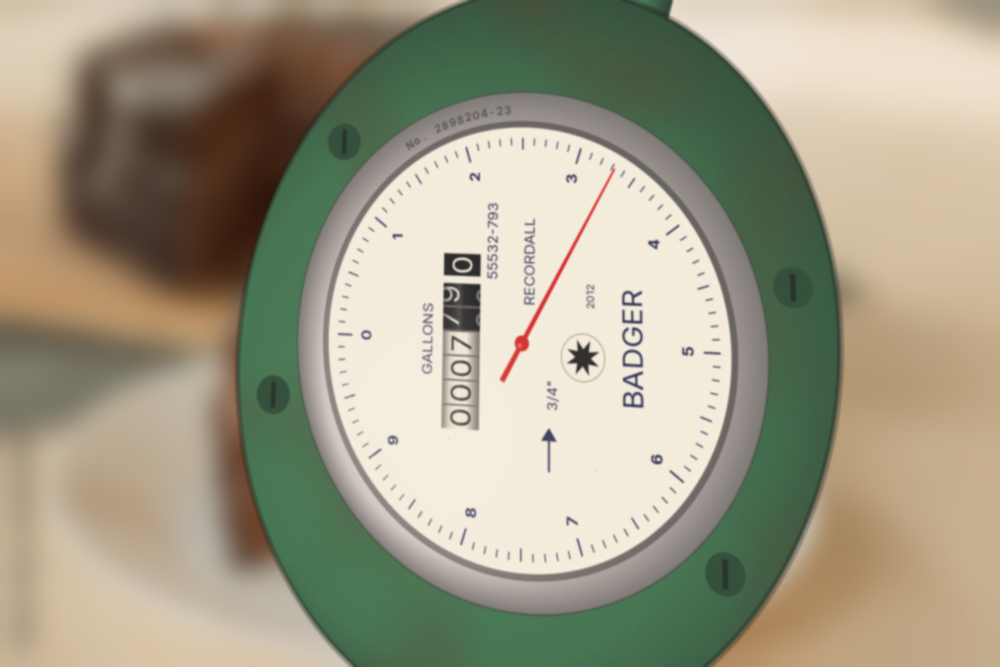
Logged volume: 7793.3 gal
